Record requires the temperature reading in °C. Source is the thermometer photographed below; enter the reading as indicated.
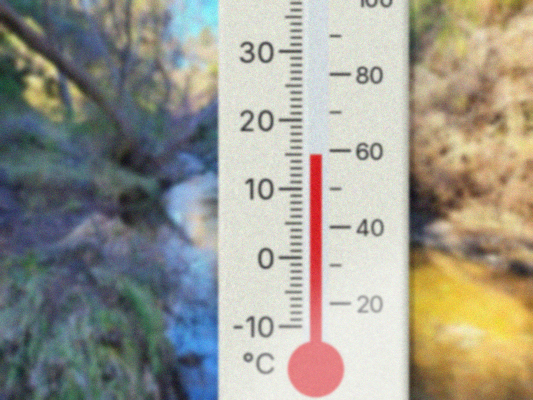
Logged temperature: 15 °C
